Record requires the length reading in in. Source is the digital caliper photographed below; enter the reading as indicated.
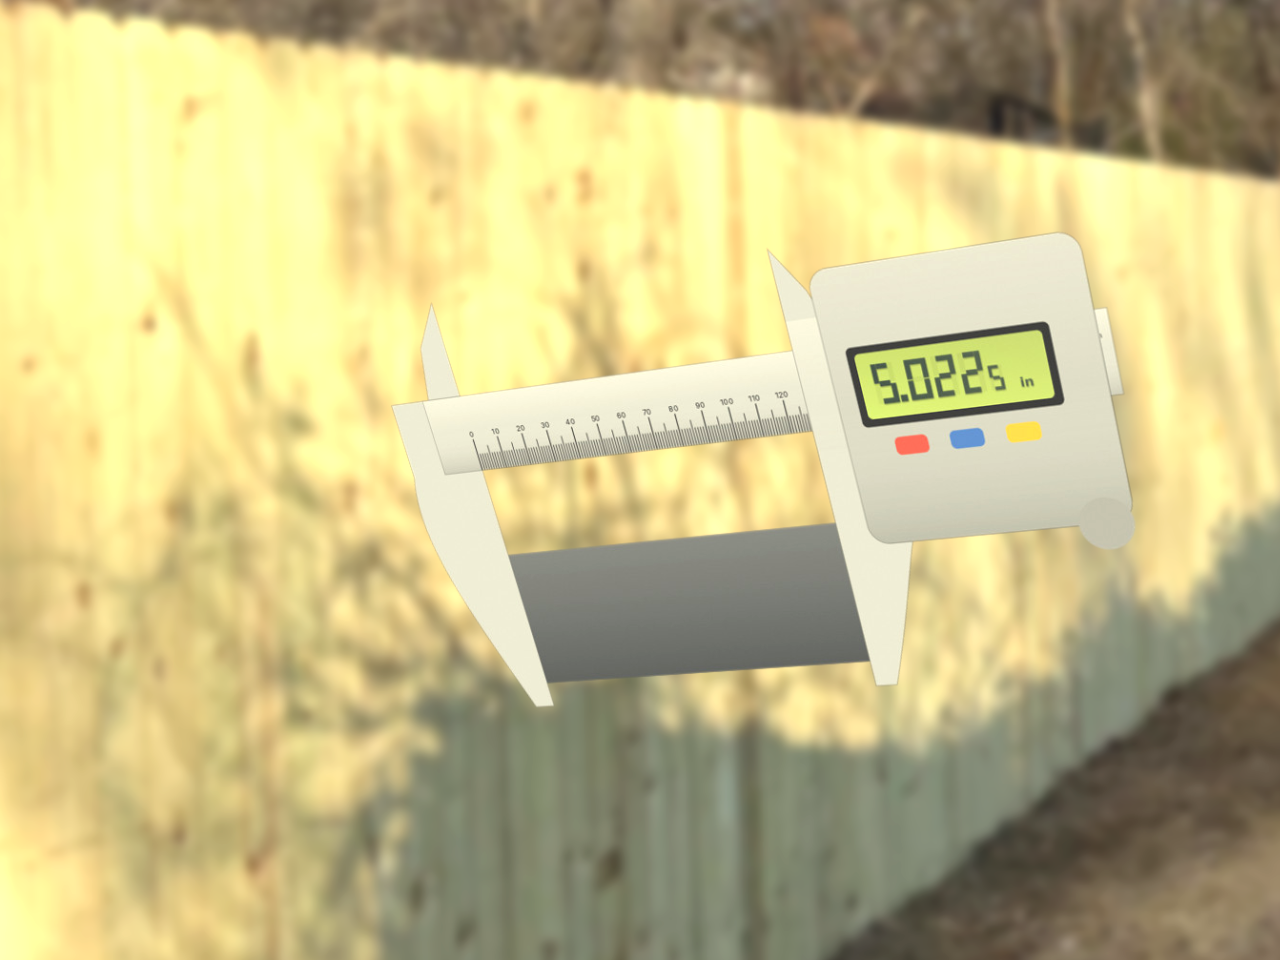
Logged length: 5.0225 in
